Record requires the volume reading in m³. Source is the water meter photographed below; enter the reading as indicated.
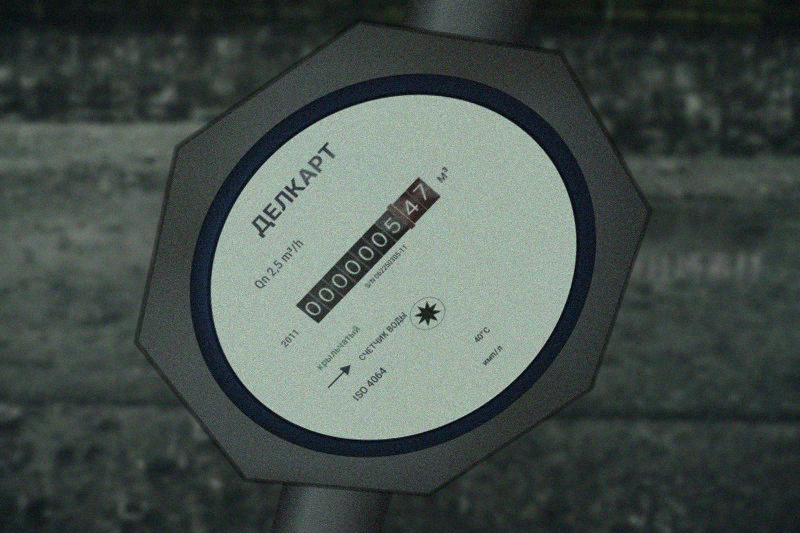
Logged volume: 5.47 m³
